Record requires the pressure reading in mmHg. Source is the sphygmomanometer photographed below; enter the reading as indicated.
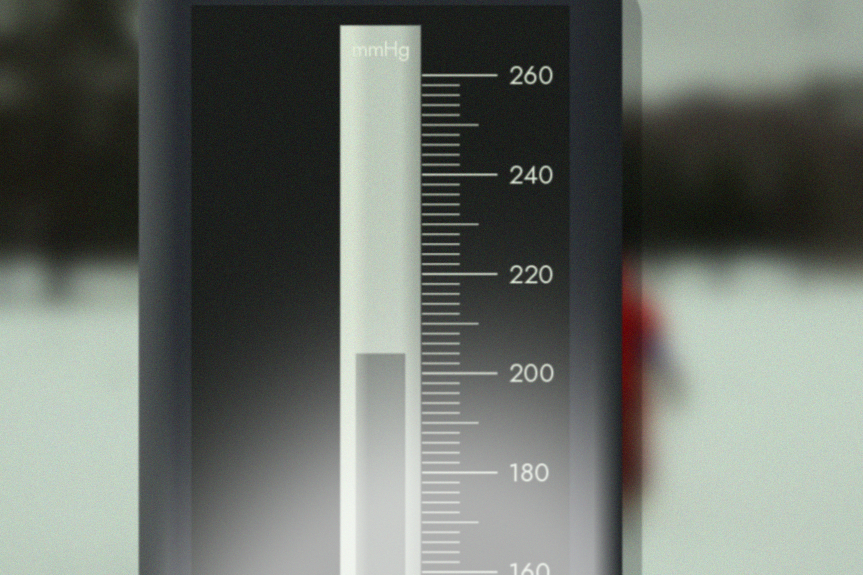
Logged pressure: 204 mmHg
